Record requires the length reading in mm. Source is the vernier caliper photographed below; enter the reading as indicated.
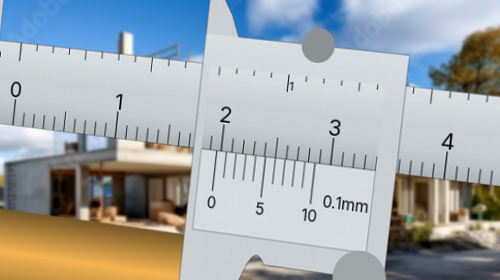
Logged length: 19.6 mm
